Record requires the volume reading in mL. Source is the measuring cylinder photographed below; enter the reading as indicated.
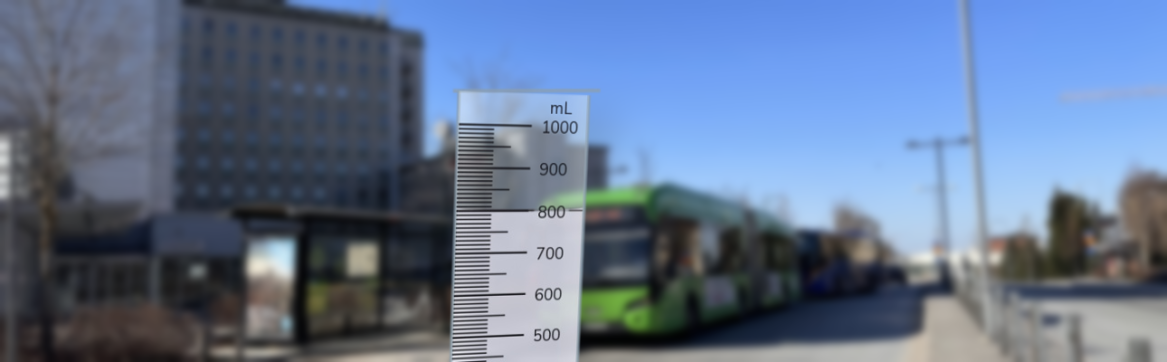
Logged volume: 800 mL
